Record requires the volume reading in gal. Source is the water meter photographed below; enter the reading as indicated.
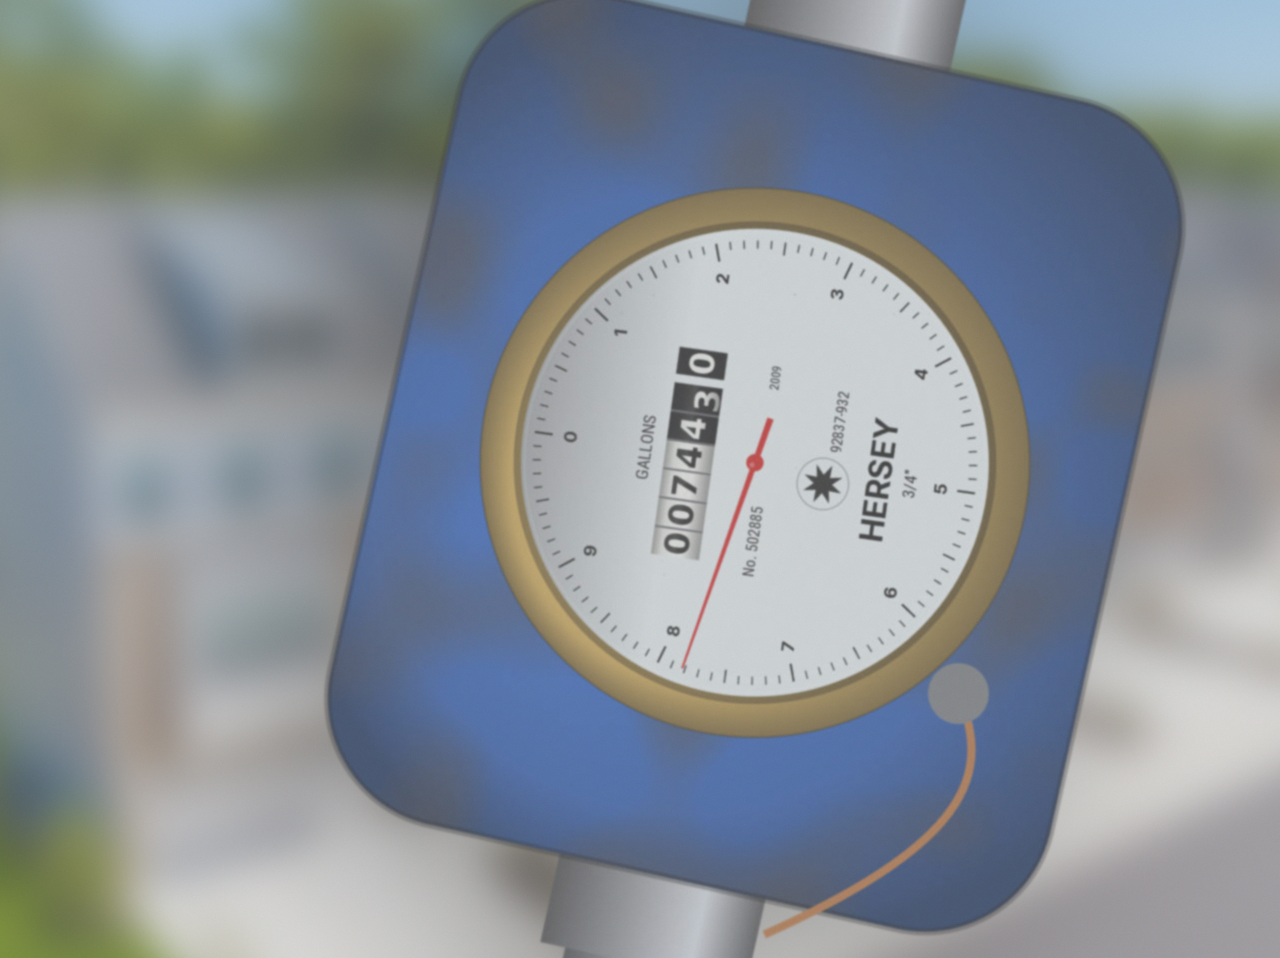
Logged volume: 74427.8 gal
